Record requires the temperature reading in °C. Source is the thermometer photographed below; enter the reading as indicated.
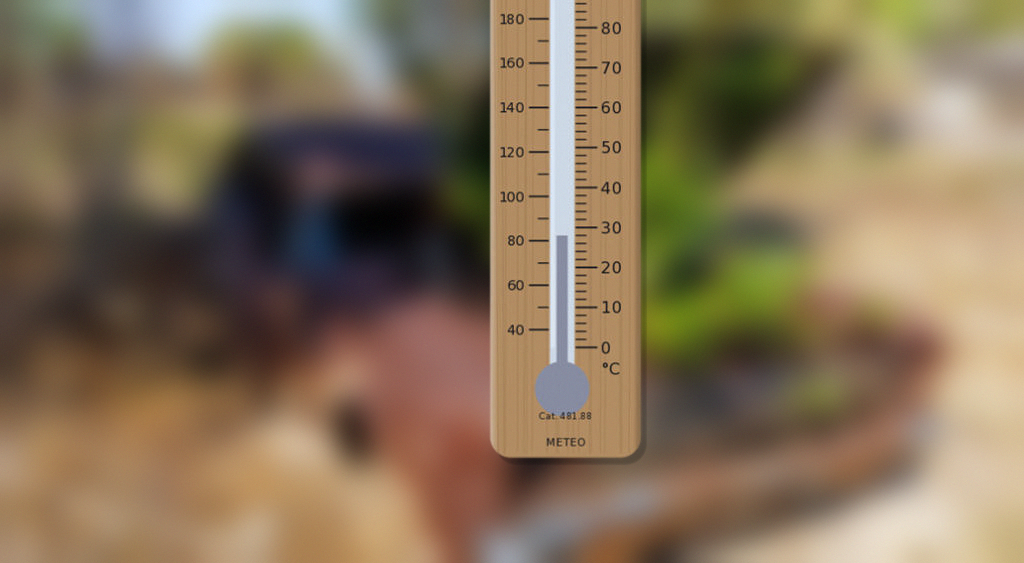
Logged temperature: 28 °C
